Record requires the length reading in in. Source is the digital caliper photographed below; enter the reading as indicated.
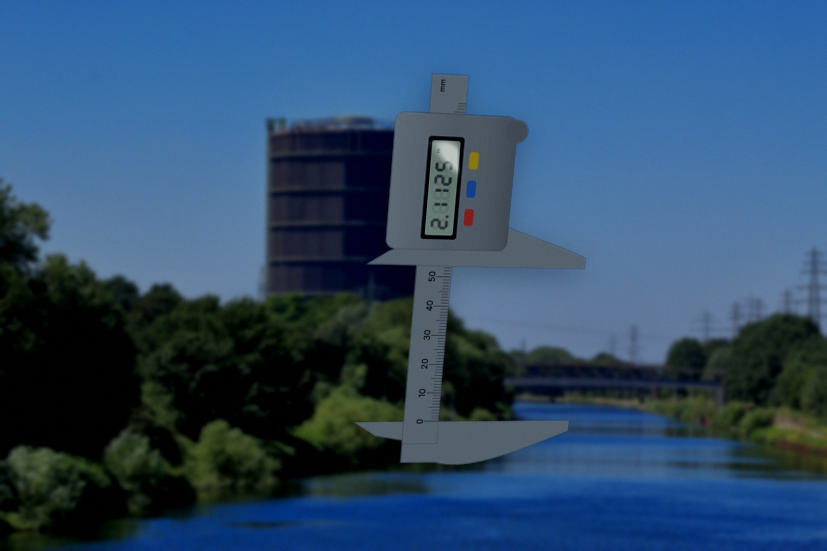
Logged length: 2.1125 in
